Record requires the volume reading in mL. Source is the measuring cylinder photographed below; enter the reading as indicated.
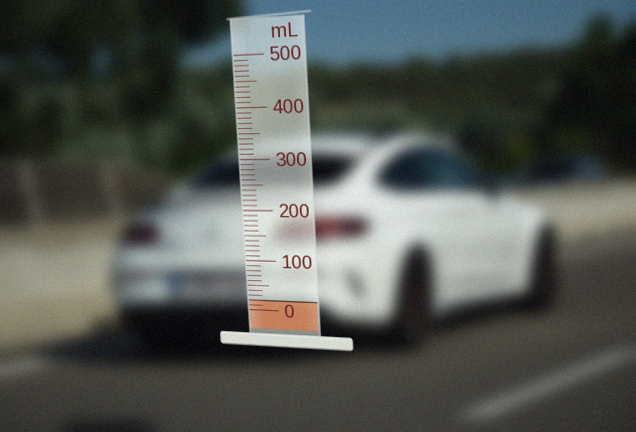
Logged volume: 20 mL
